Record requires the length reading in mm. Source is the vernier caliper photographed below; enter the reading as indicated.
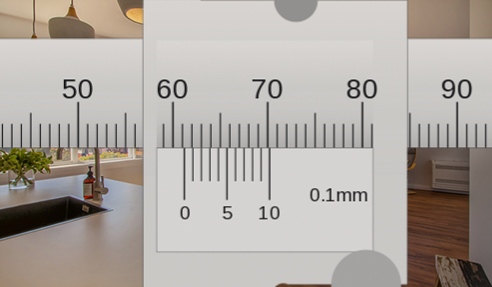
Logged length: 61.2 mm
